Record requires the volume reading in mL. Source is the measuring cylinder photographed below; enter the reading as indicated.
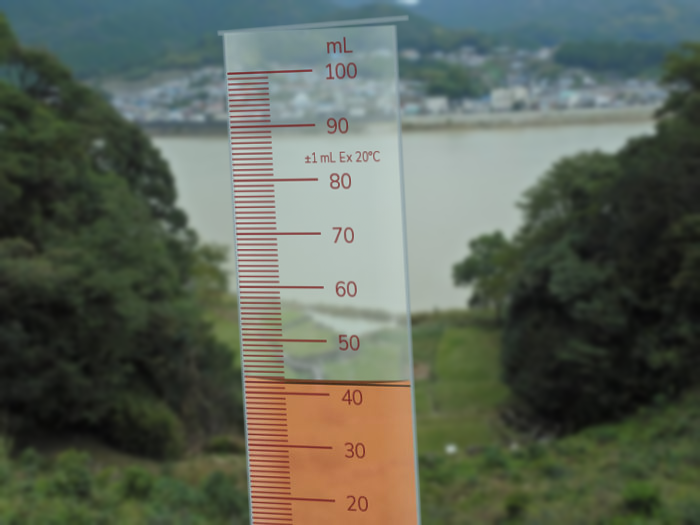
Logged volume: 42 mL
